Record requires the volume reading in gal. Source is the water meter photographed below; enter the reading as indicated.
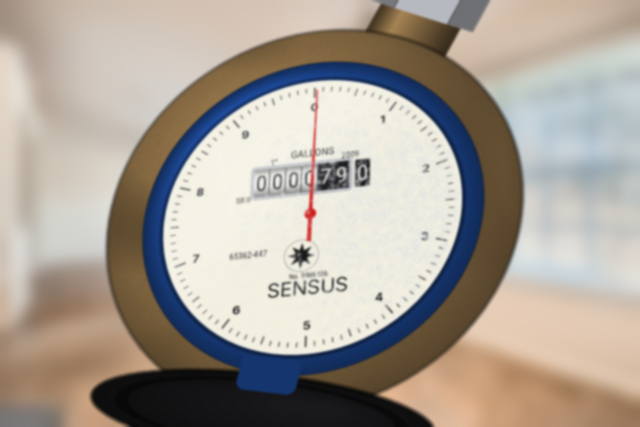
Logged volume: 790.0 gal
